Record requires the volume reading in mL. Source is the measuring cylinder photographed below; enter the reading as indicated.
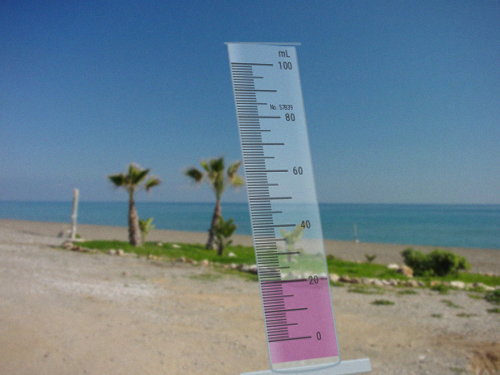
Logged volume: 20 mL
